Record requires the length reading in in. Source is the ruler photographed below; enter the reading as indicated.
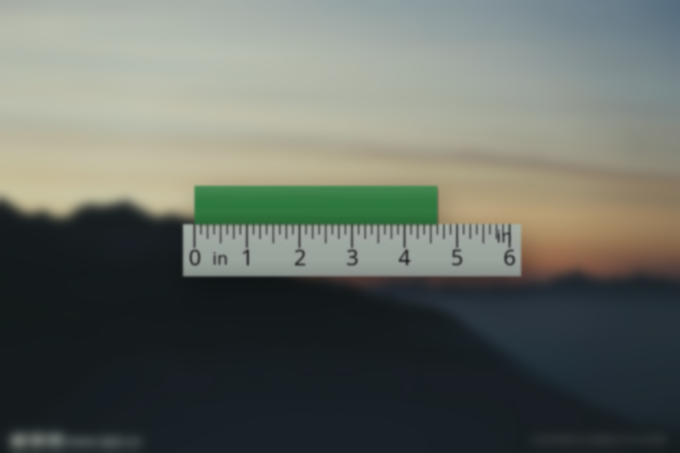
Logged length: 4.625 in
